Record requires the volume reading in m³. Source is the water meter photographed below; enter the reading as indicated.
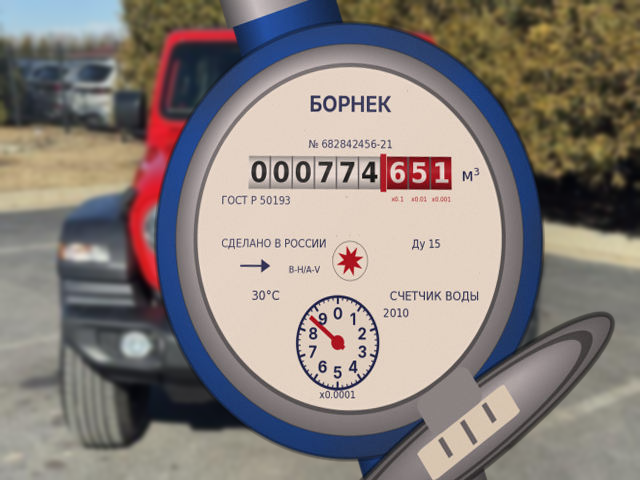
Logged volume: 774.6518 m³
